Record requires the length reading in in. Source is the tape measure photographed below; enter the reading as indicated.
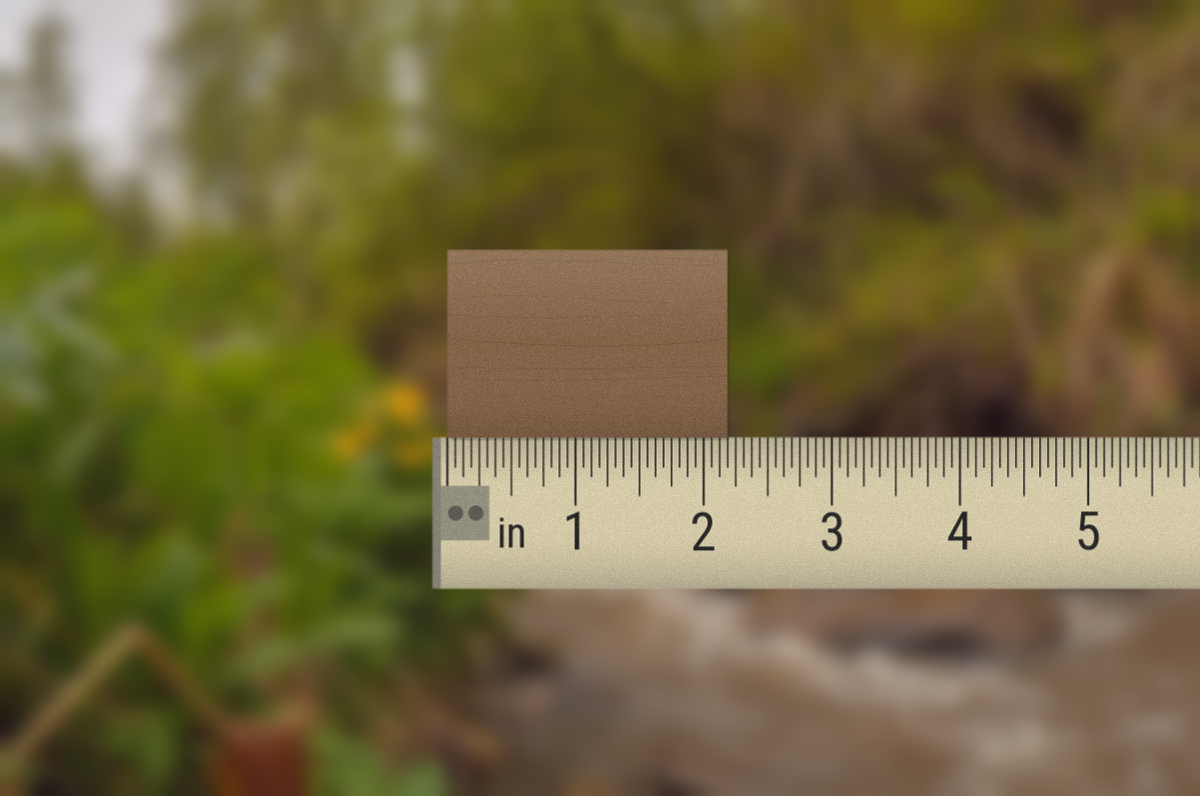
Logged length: 2.1875 in
